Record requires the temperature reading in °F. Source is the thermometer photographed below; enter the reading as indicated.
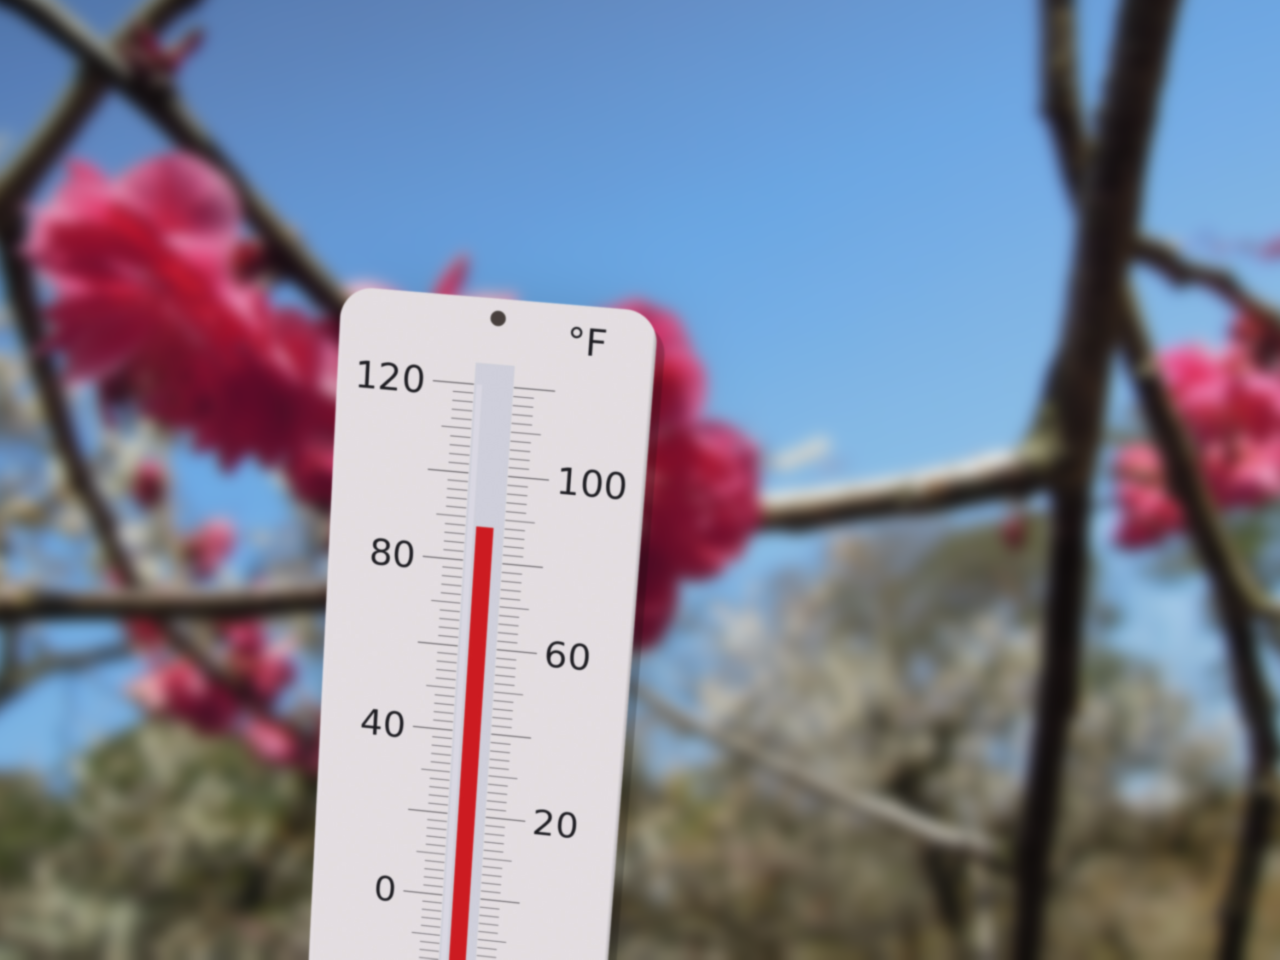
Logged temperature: 88 °F
